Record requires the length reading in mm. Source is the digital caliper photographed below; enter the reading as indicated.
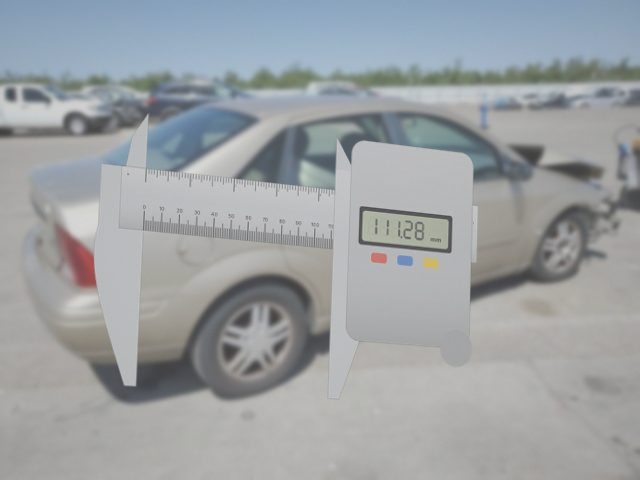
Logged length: 111.28 mm
